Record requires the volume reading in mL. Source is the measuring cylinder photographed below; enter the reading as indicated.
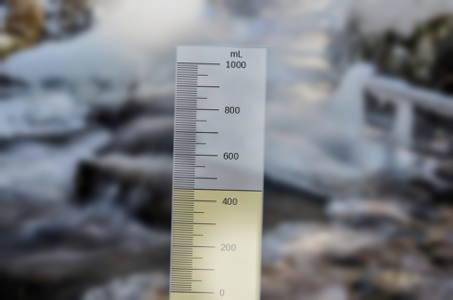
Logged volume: 450 mL
